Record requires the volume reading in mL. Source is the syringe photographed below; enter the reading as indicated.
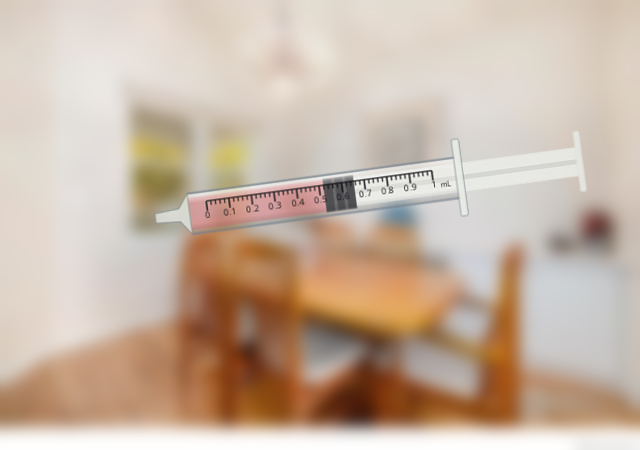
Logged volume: 0.52 mL
